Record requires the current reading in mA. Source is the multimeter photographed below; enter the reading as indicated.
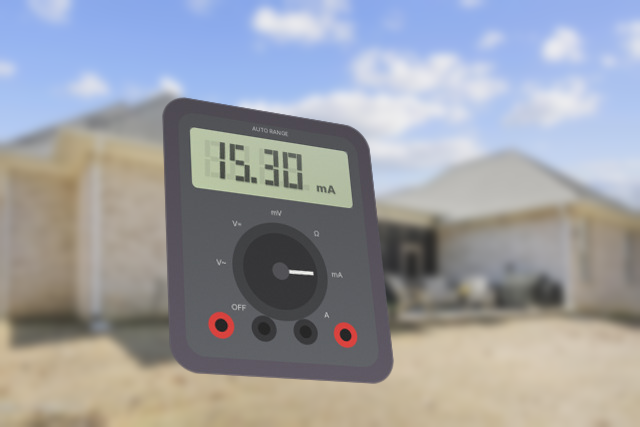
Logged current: 15.30 mA
